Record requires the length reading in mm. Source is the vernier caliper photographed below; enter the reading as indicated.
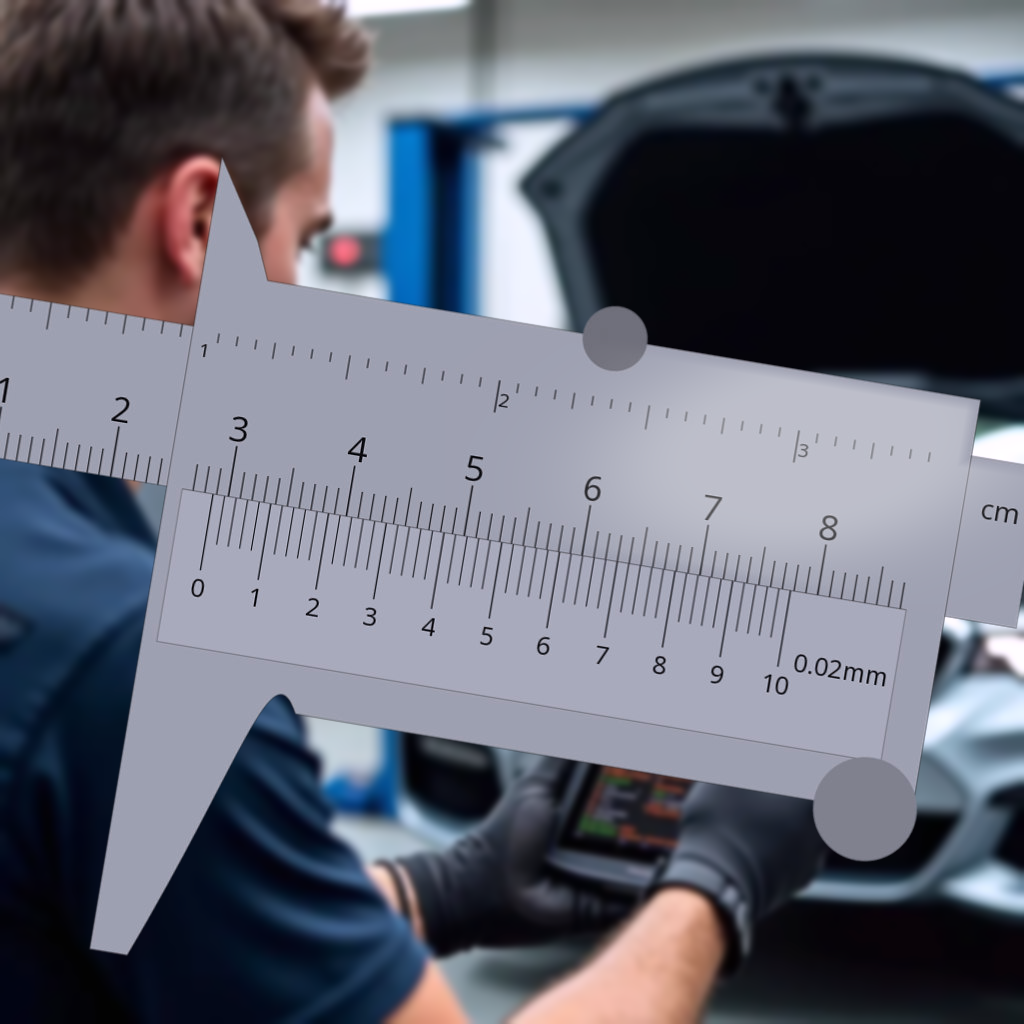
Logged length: 28.7 mm
